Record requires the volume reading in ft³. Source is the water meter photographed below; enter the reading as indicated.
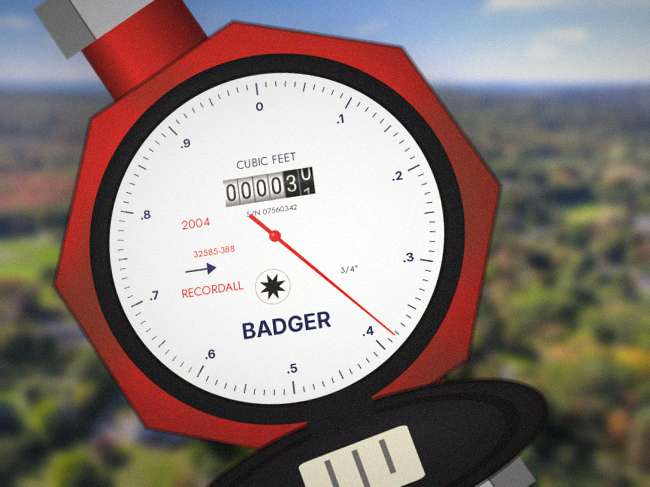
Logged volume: 30.38 ft³
